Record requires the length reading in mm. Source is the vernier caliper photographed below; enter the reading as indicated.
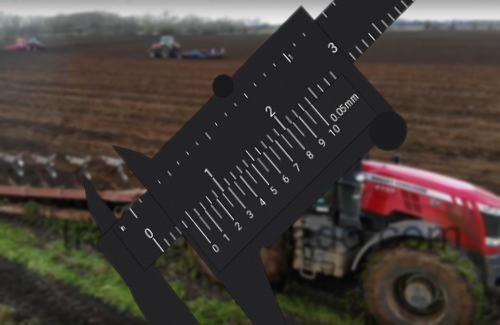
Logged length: 5.0 mm
